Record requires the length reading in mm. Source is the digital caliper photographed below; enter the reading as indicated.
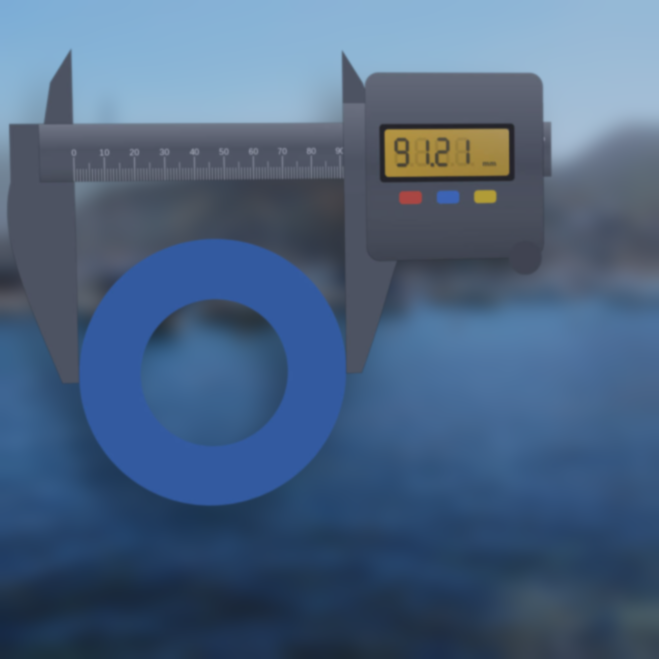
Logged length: 91.21 mm
